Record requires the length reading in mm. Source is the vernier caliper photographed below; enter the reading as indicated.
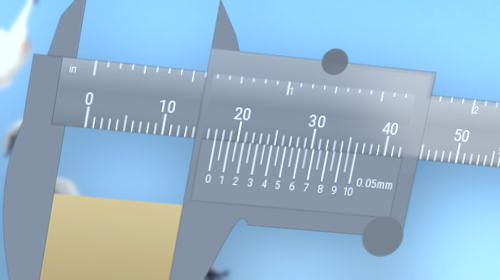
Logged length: 17.0 mm
